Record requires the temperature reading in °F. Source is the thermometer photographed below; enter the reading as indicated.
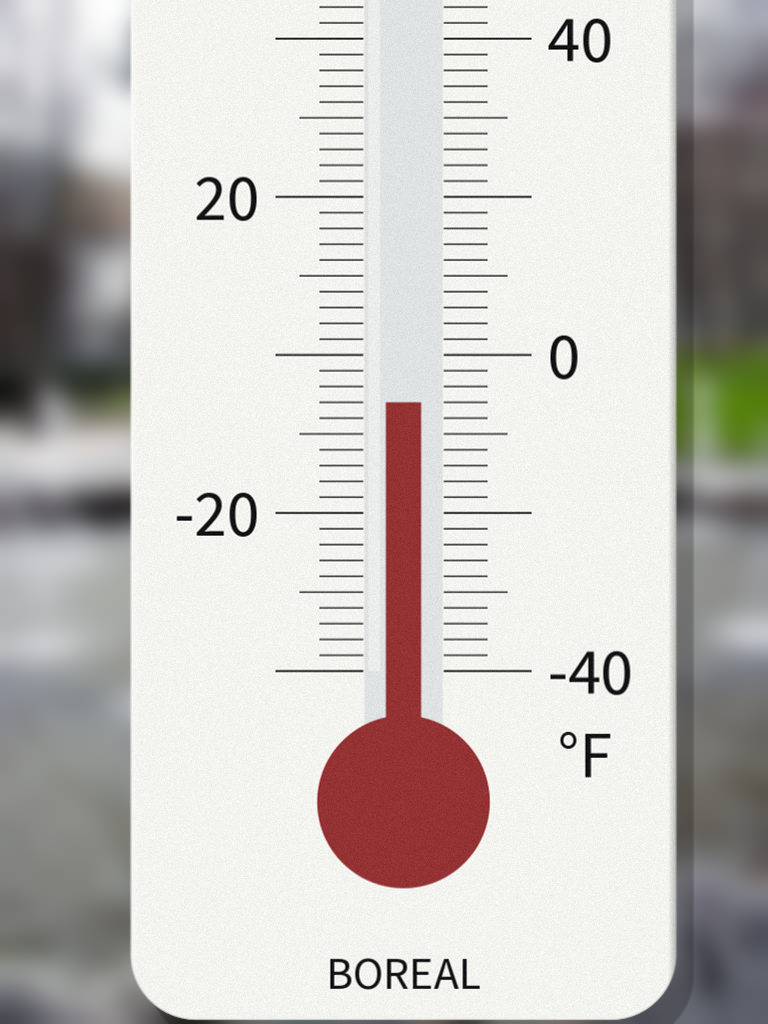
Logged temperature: -6 °F
